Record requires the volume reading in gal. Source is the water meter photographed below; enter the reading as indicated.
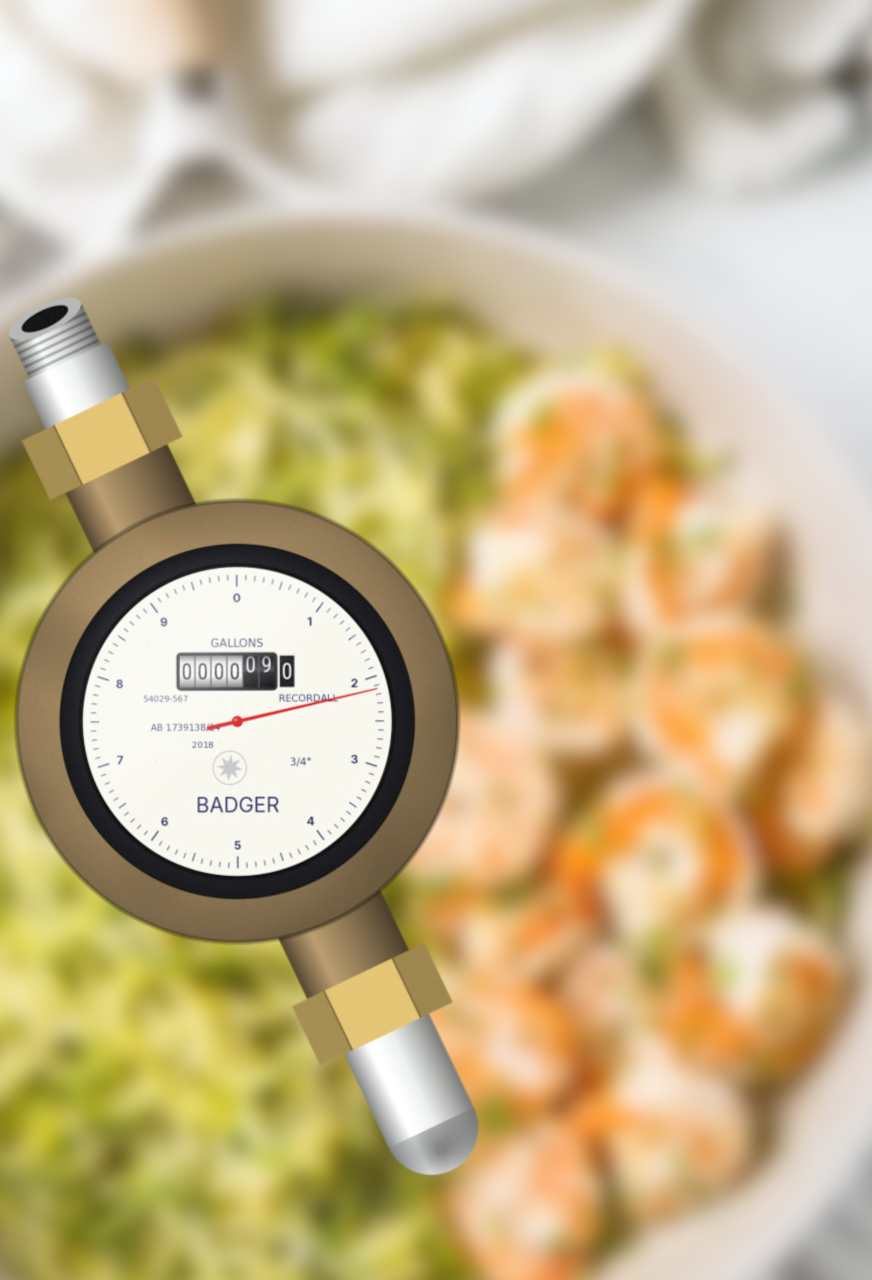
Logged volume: 92.1 gal
